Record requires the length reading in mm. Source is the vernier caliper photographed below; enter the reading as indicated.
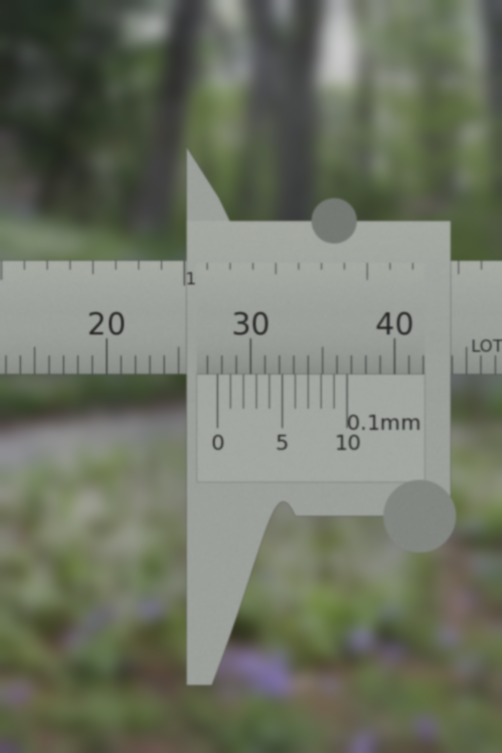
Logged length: 27.7 mm
